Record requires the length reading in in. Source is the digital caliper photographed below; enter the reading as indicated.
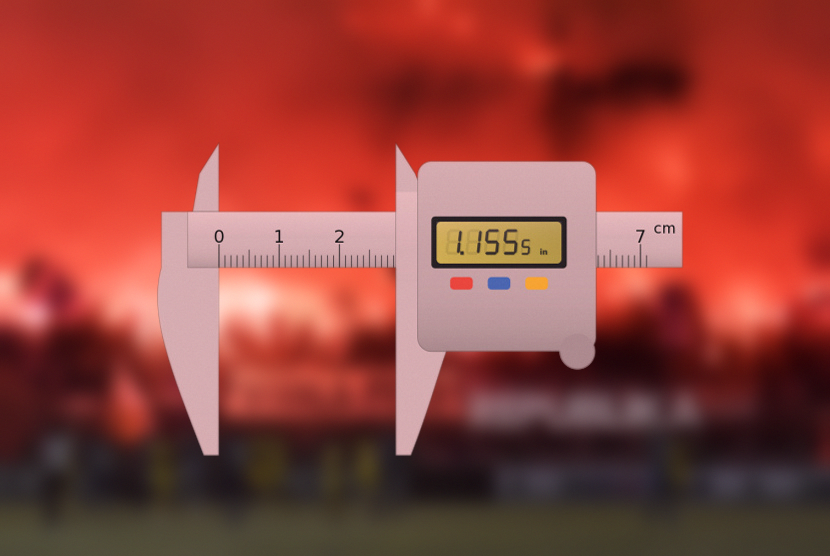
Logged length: 1.1555 in
